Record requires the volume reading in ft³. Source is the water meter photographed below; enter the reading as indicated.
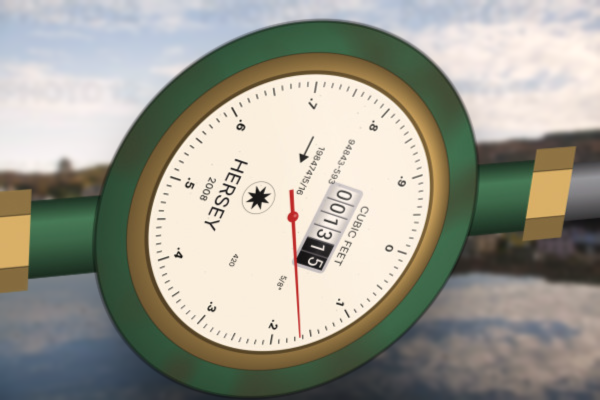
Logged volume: 1315.16 ft³
